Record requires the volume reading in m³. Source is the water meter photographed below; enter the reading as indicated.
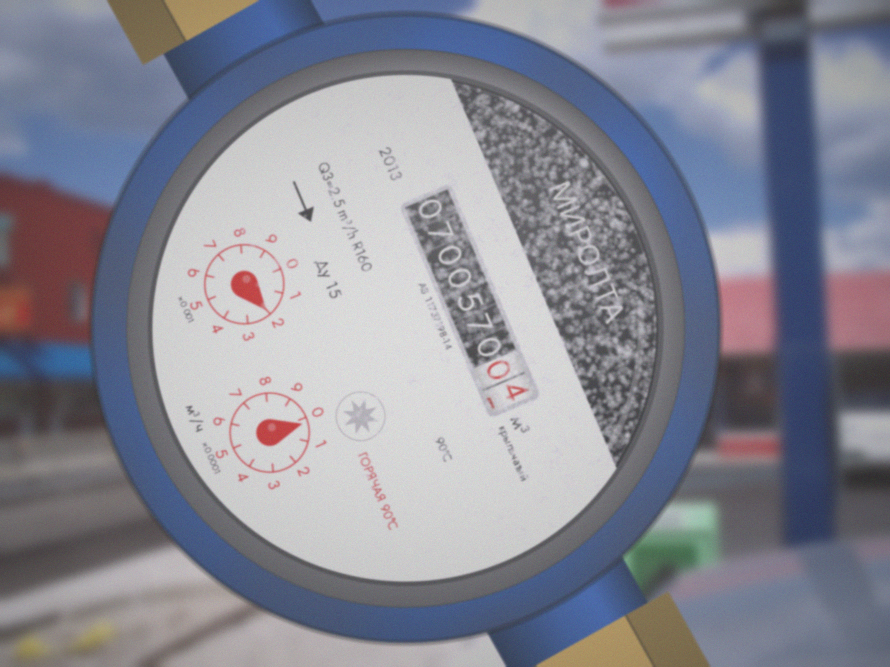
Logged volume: 700570.0420 m³
